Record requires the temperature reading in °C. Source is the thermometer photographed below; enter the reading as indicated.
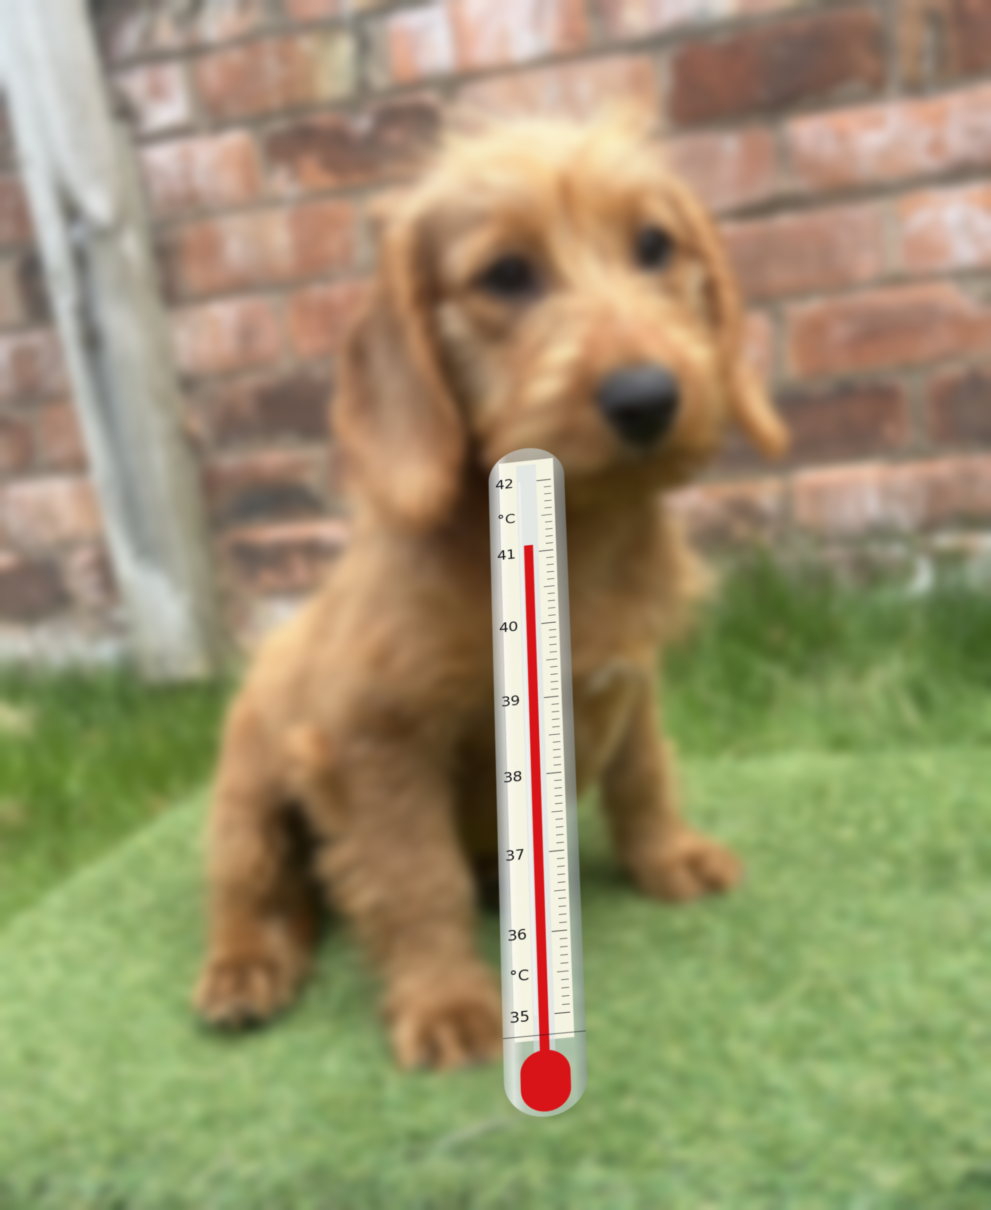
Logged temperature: 41.1 °C
